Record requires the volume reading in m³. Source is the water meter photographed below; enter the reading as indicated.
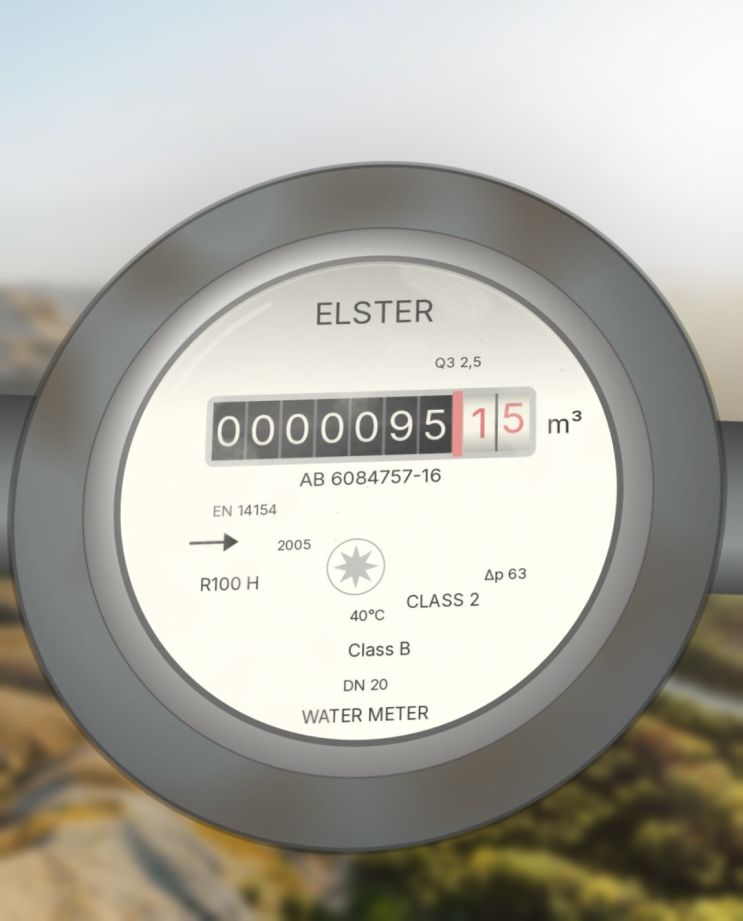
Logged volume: 95.15 m³
